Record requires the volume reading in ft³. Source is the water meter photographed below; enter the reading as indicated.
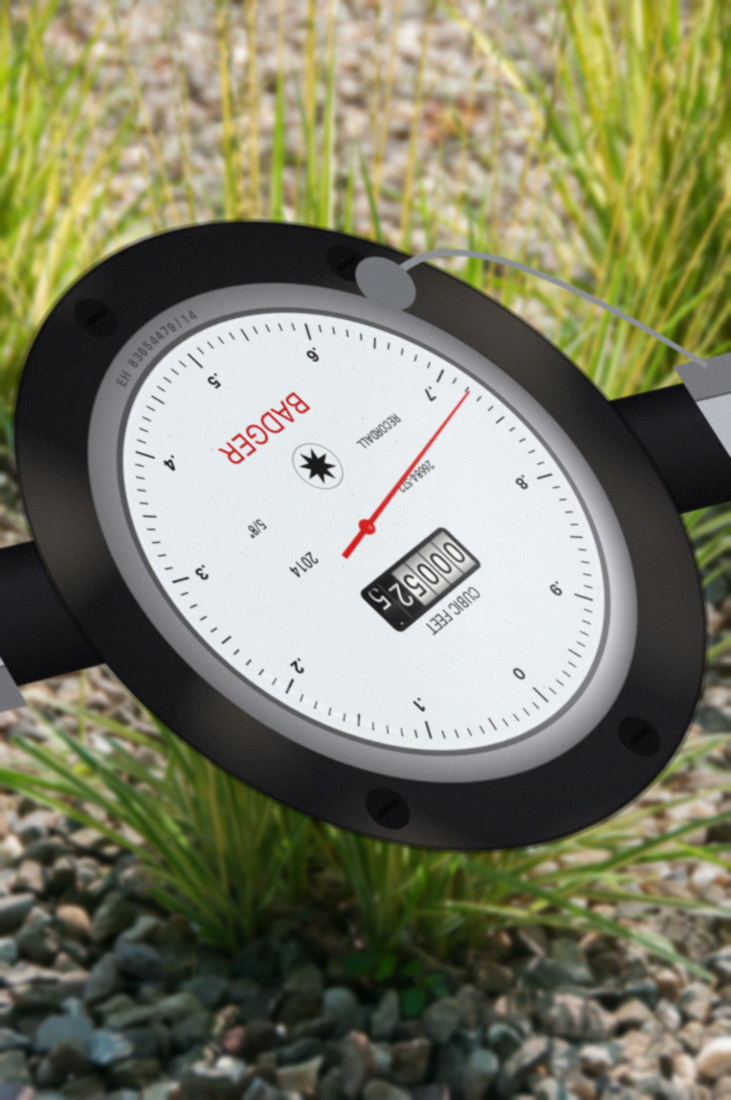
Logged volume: 524.72 ft³
